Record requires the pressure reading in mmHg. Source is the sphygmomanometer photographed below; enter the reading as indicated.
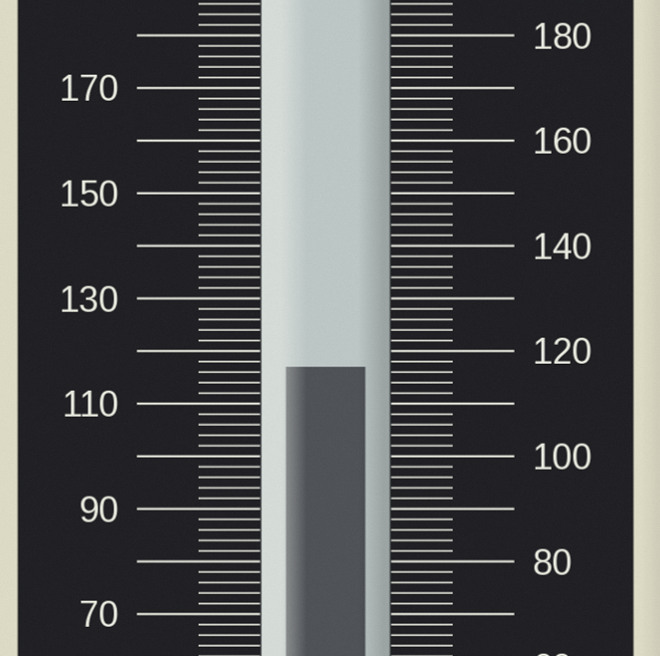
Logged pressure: 117 mmHg
